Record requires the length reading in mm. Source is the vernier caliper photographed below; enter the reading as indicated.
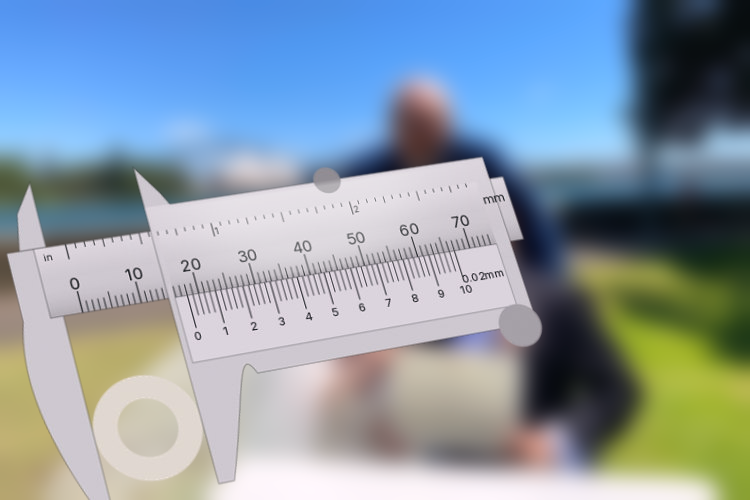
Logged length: 18.0 mm
